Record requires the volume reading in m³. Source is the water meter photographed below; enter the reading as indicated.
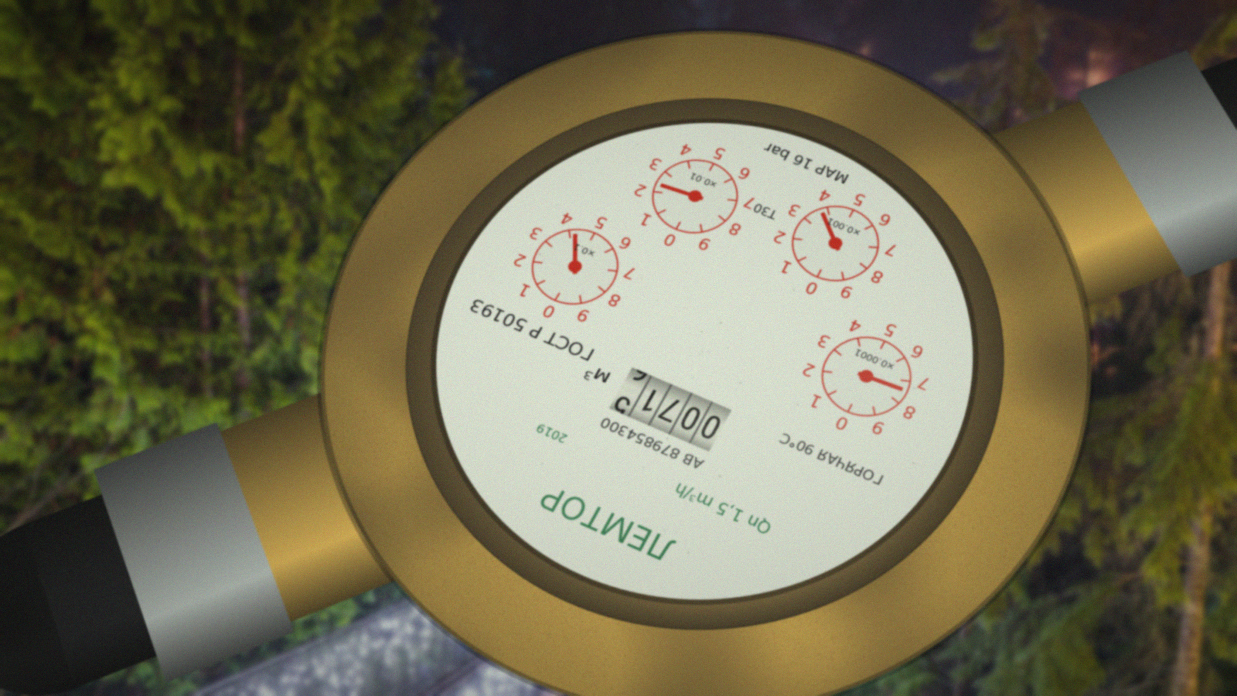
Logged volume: 715.4237 m³
